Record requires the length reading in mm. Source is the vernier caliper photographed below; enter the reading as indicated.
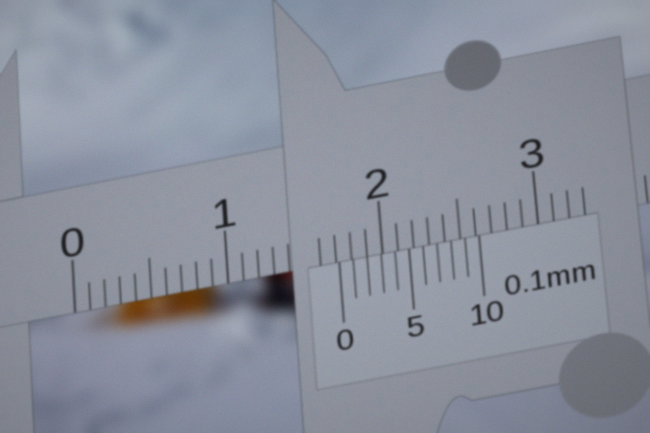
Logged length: 17.2 mm
